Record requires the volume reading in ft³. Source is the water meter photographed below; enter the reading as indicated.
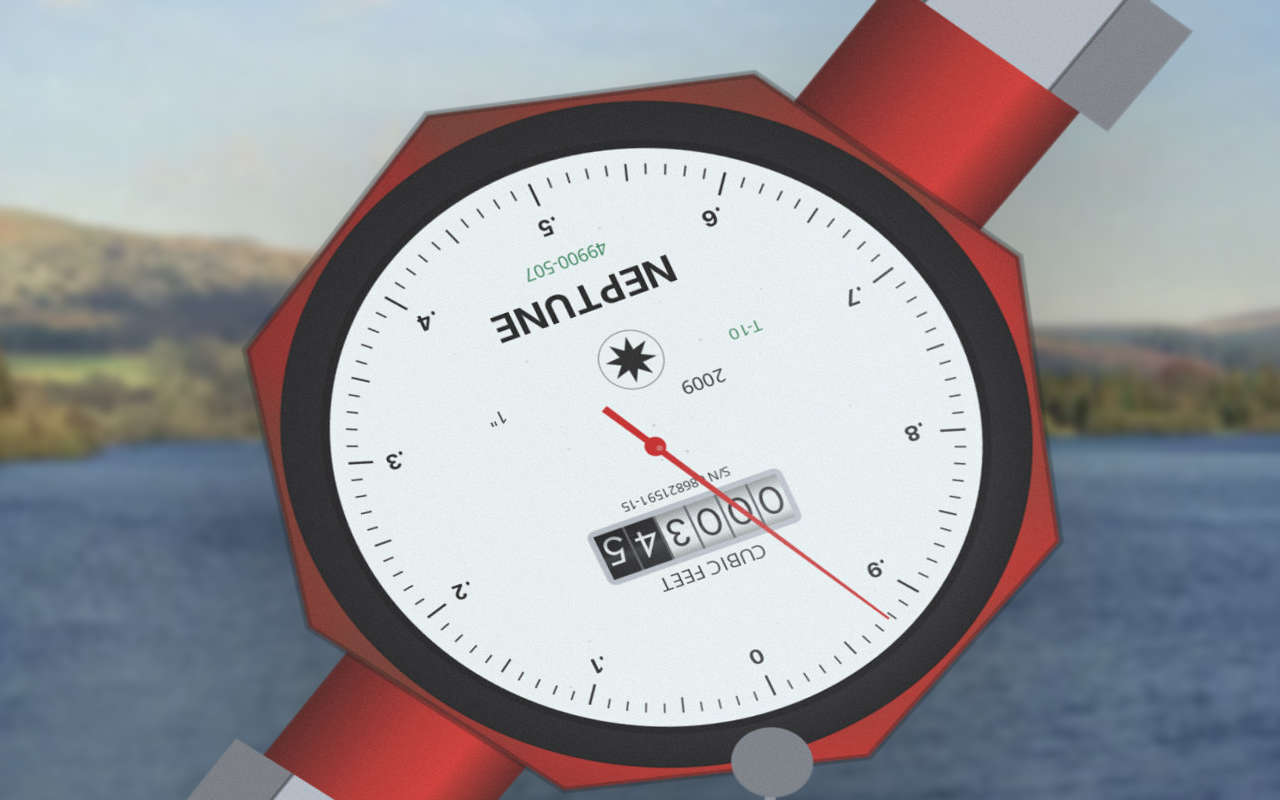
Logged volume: 344.92 ft³
